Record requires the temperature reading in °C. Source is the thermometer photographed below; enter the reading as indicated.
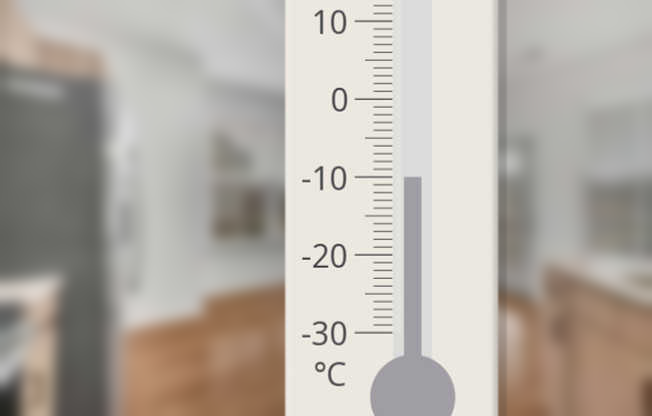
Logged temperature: -10 °C
